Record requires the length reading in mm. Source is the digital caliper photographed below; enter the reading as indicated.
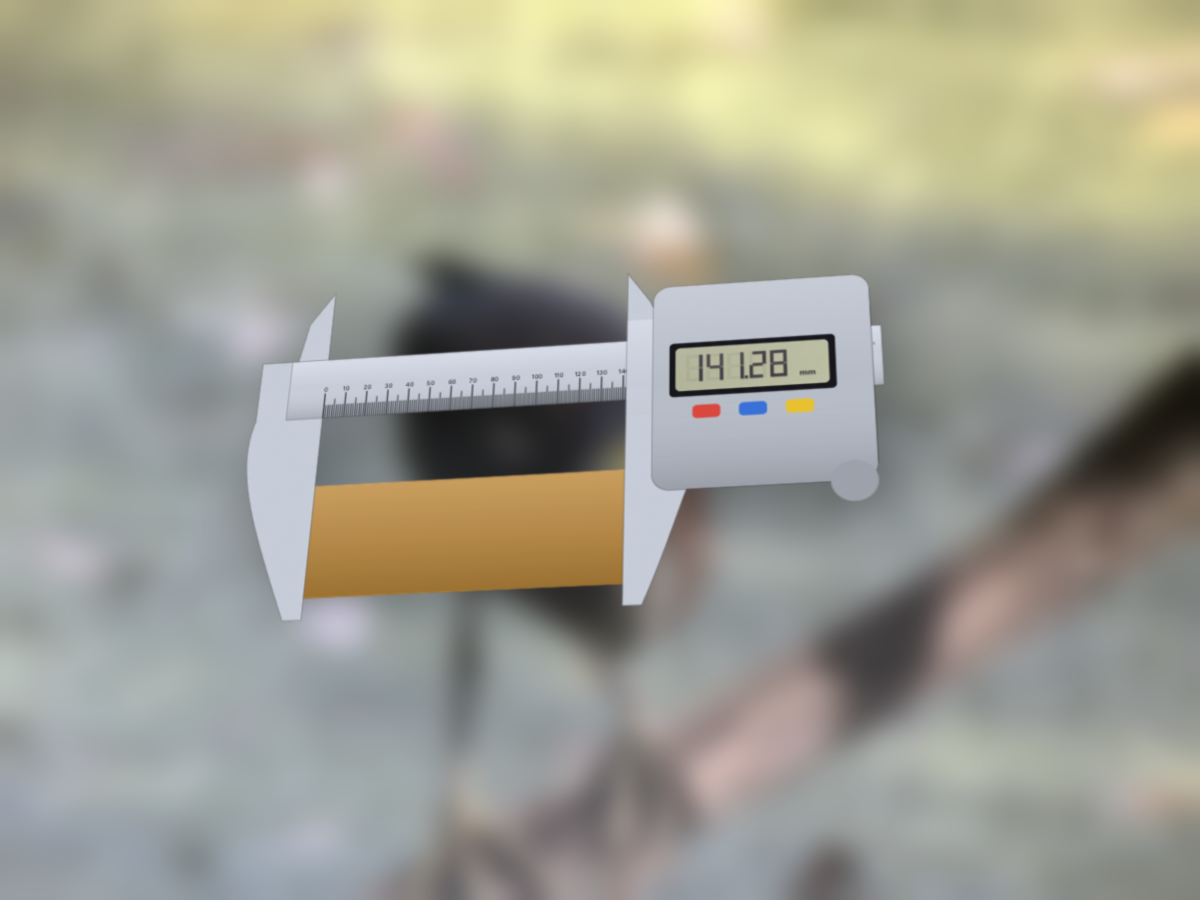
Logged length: 141.28 mm
